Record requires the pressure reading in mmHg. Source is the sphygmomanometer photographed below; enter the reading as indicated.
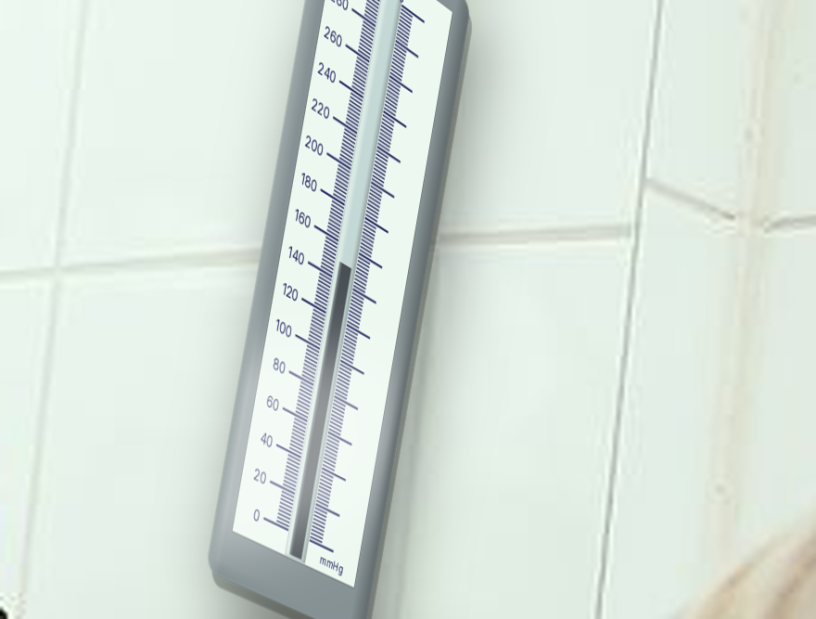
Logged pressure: 150 mmHg
